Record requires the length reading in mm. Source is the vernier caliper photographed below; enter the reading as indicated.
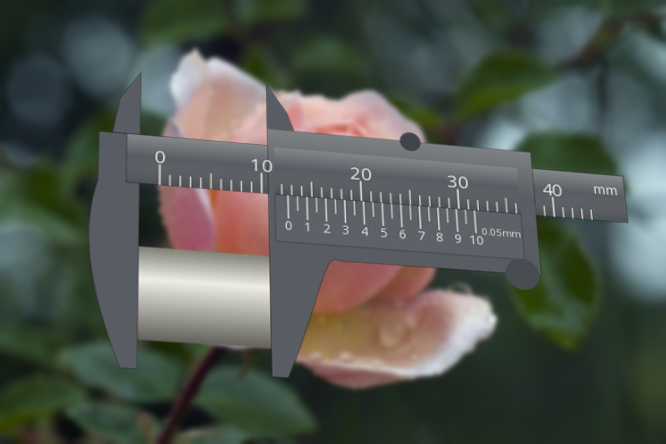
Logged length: 12.6 mm
